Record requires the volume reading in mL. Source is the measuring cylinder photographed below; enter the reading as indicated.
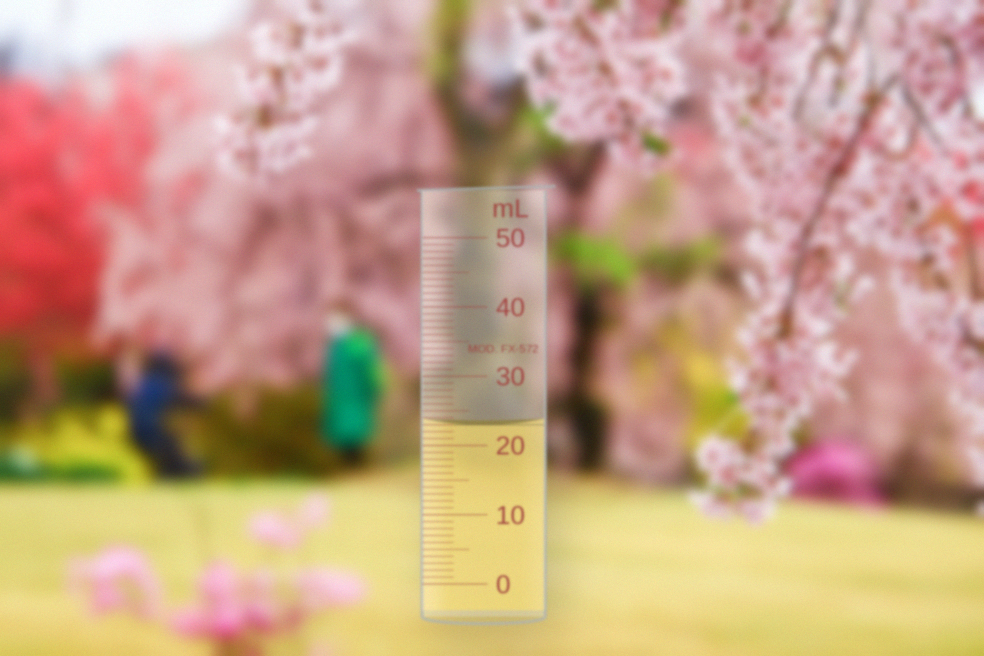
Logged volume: 23 mL
